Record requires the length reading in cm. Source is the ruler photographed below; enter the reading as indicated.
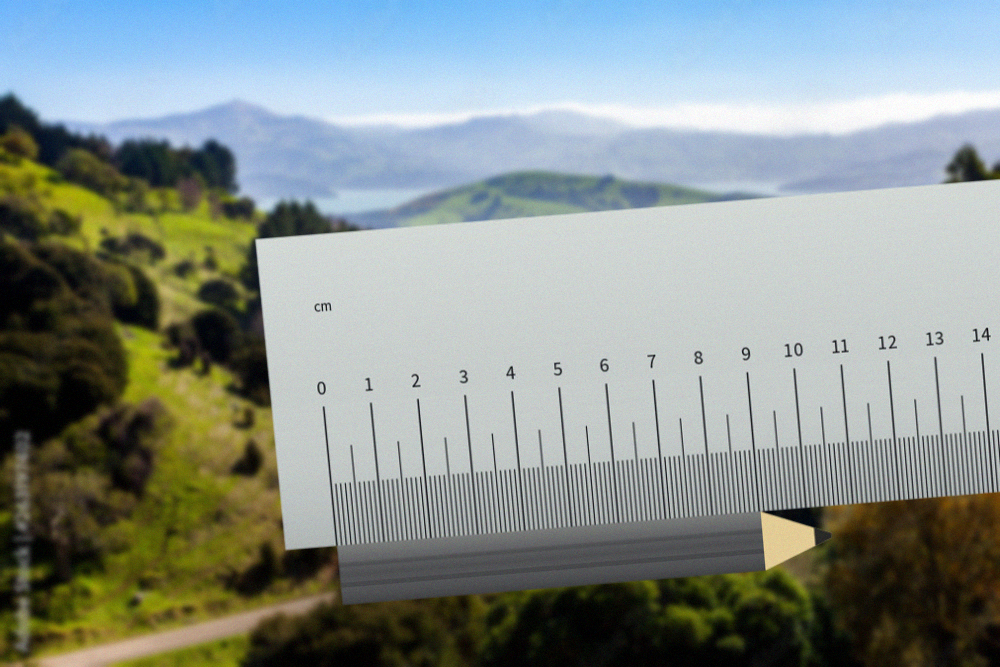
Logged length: 10.5 cm
